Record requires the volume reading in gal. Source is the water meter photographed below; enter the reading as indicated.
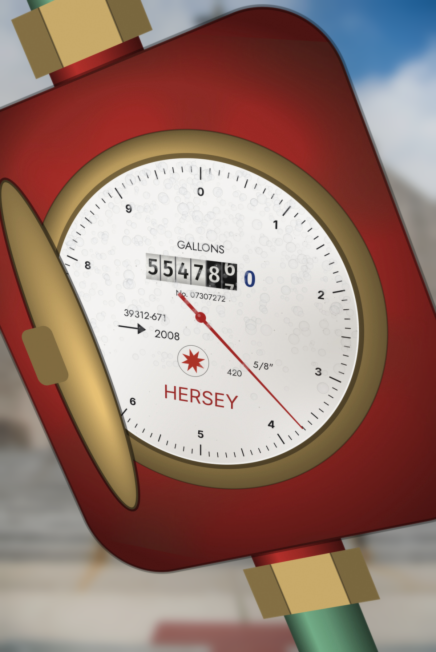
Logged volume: 5547863.7 gal
